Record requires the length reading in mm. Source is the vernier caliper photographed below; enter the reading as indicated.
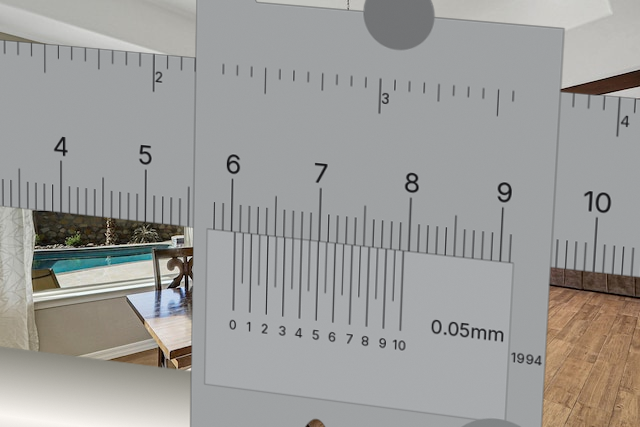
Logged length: 60.4 mm
